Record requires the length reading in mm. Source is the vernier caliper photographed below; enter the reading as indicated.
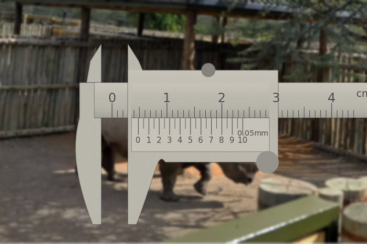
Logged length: 4.8 mm
